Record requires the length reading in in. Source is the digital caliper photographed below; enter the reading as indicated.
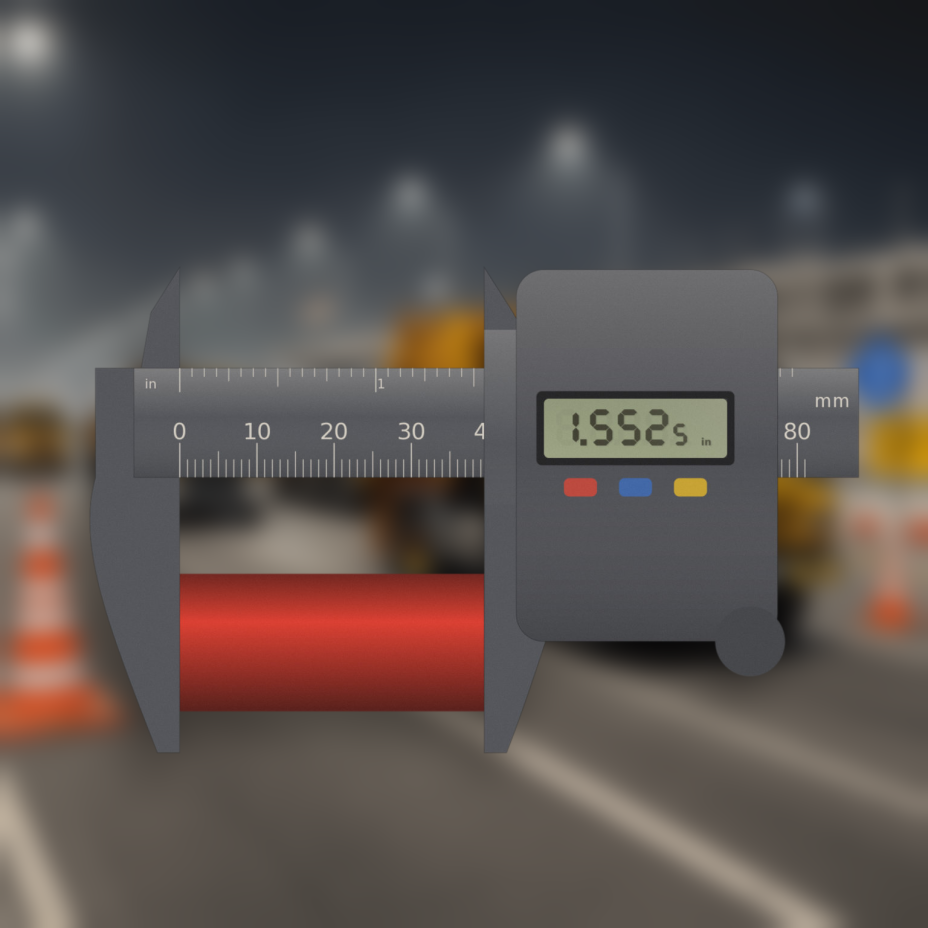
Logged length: 1.5525 in
